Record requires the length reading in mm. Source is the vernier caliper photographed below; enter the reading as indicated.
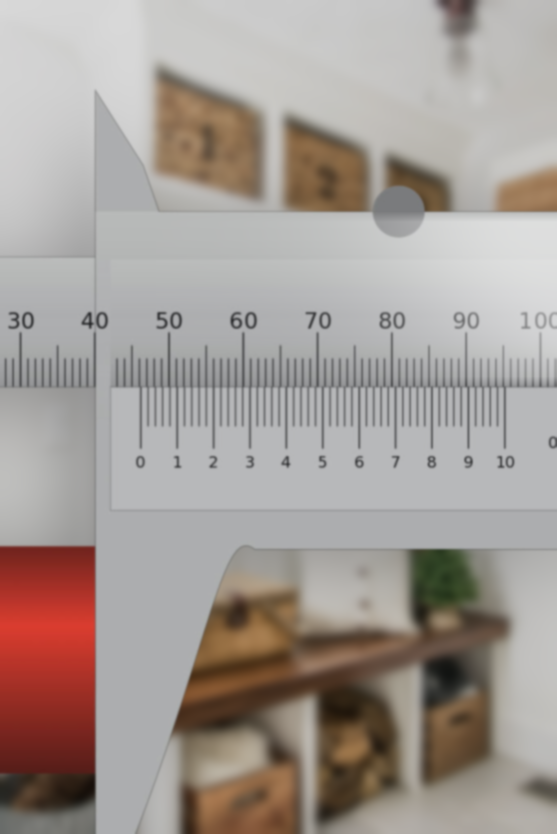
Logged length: 46.2 mm
